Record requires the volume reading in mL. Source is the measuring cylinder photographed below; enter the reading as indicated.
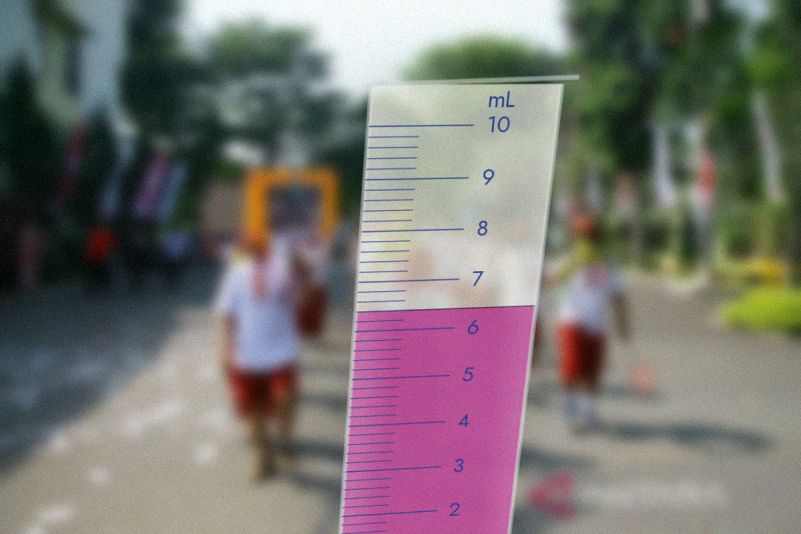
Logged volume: 6.4 mL
